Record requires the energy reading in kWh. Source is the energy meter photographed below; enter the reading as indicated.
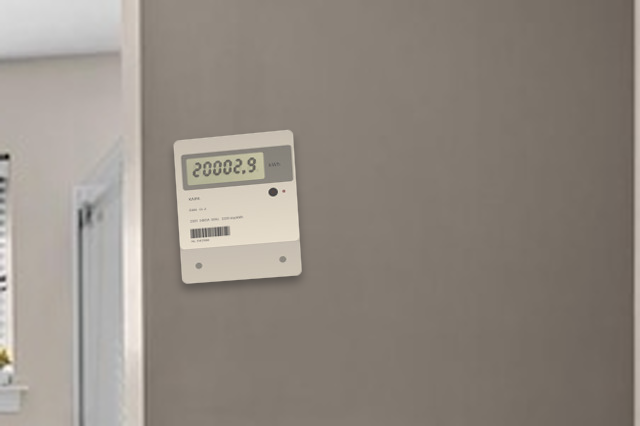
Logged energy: 20002.9 kWh
